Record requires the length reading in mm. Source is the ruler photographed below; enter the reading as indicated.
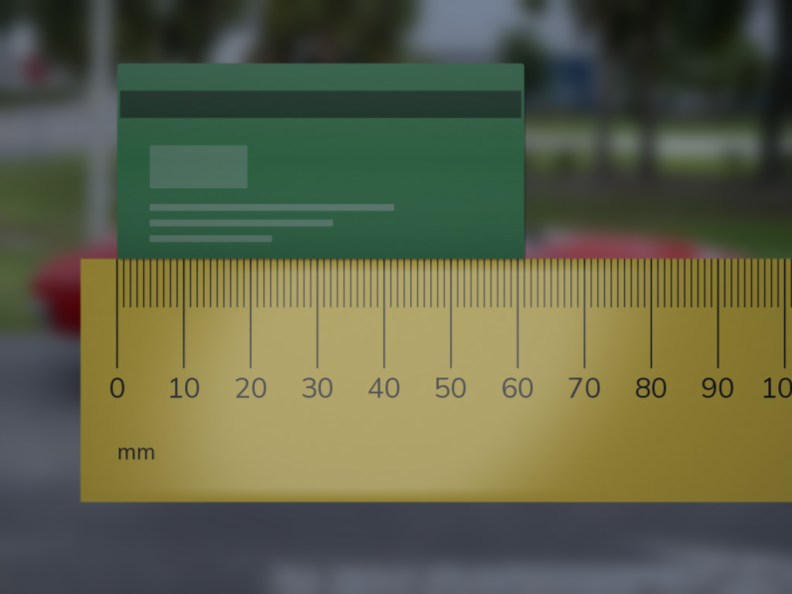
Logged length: 61 mm
